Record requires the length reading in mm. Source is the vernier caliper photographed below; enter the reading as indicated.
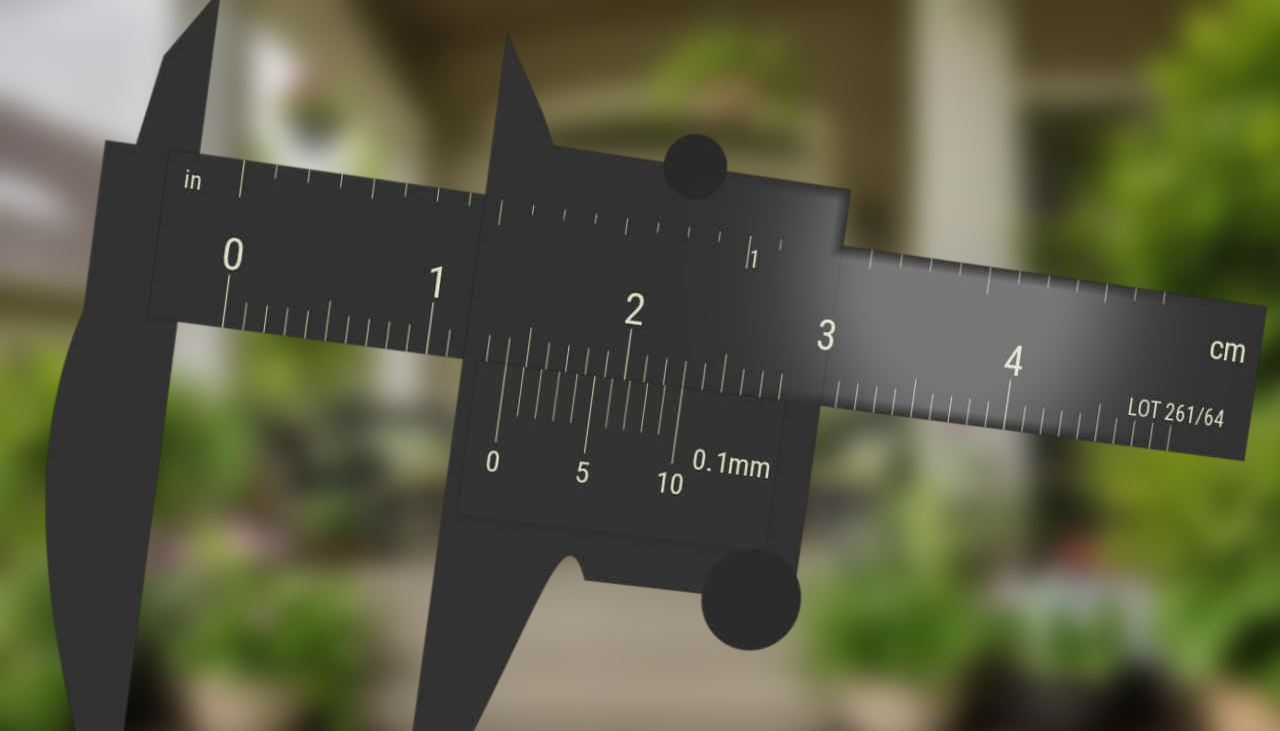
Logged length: 14.0 mm
